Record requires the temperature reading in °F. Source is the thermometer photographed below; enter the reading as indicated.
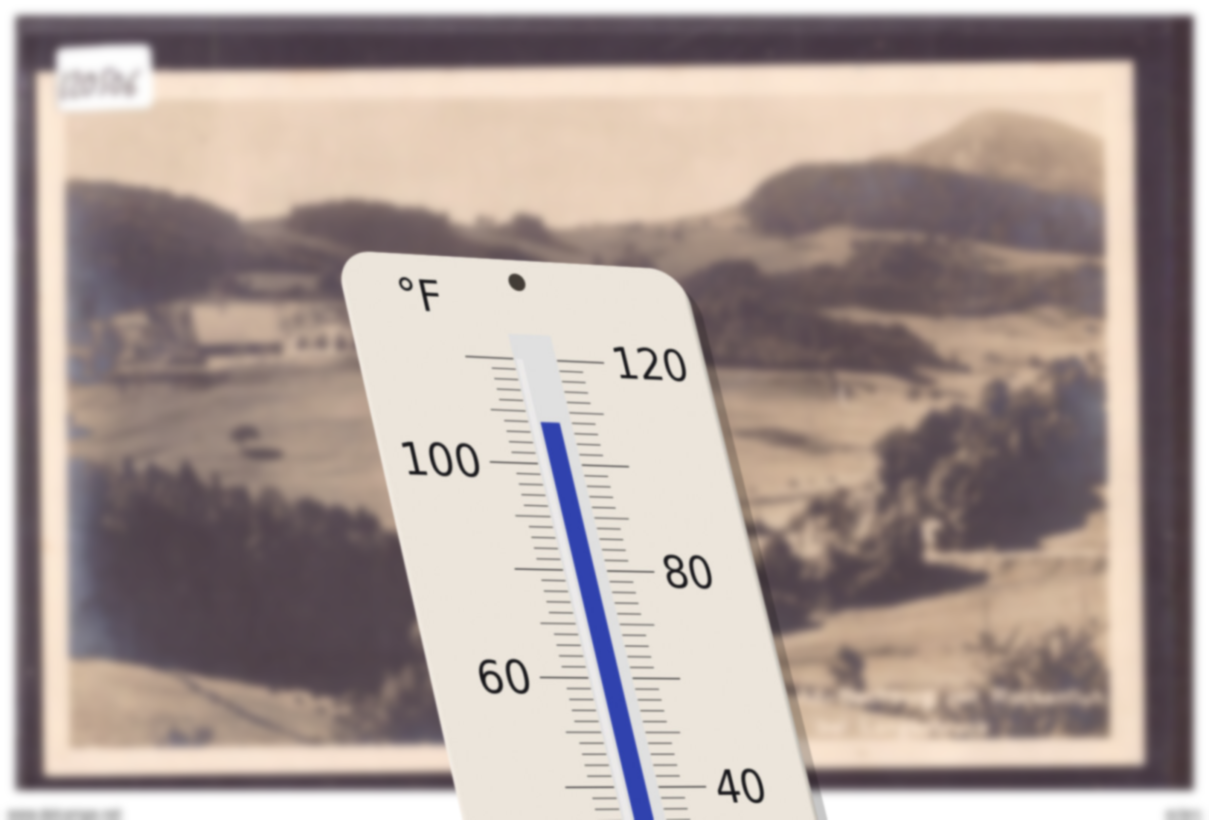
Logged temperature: 108 °F
